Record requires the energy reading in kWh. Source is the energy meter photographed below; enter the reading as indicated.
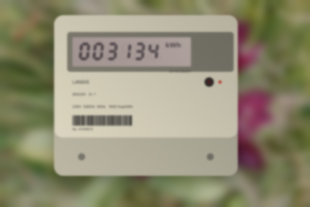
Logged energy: 3134 kWh
